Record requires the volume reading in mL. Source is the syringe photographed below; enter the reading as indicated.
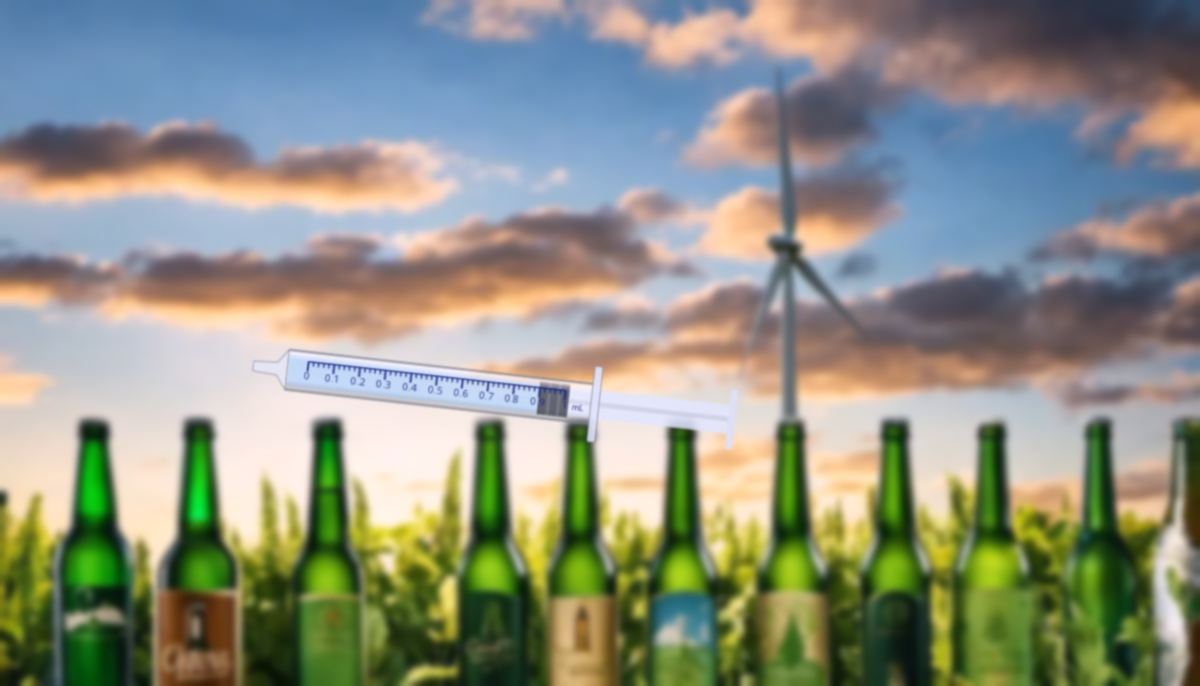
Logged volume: 0.9 mL
